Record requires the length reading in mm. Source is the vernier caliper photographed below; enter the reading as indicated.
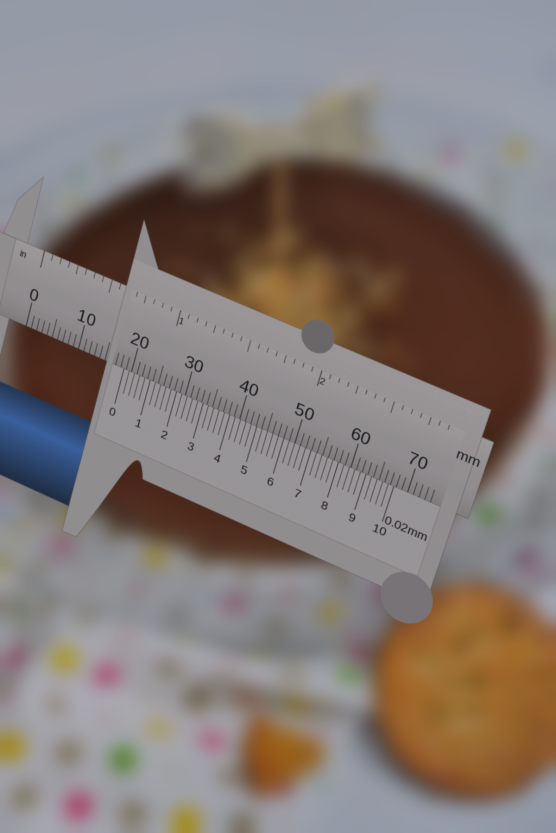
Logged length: 18.6 mm
